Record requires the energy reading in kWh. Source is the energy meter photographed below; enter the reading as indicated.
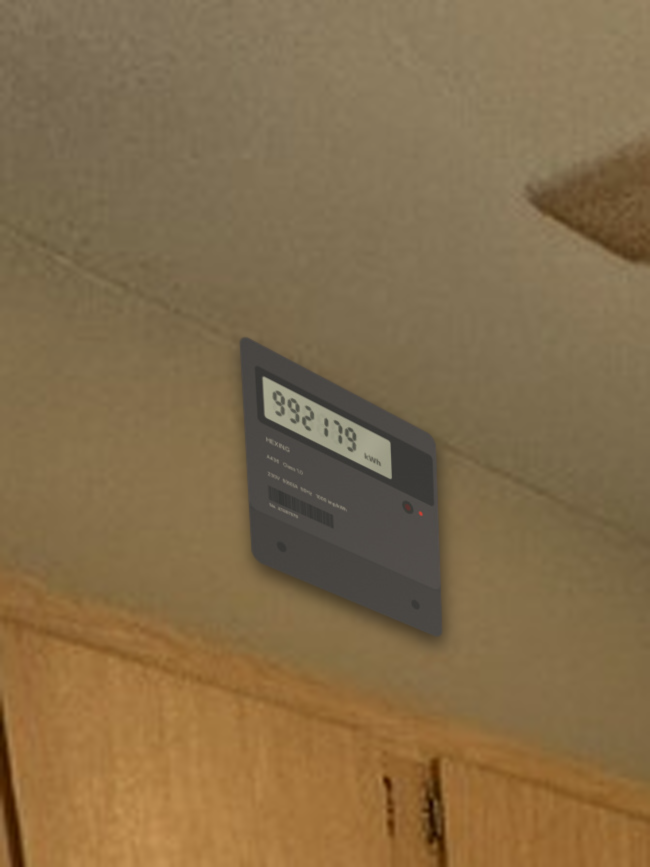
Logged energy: 992179 kWh
